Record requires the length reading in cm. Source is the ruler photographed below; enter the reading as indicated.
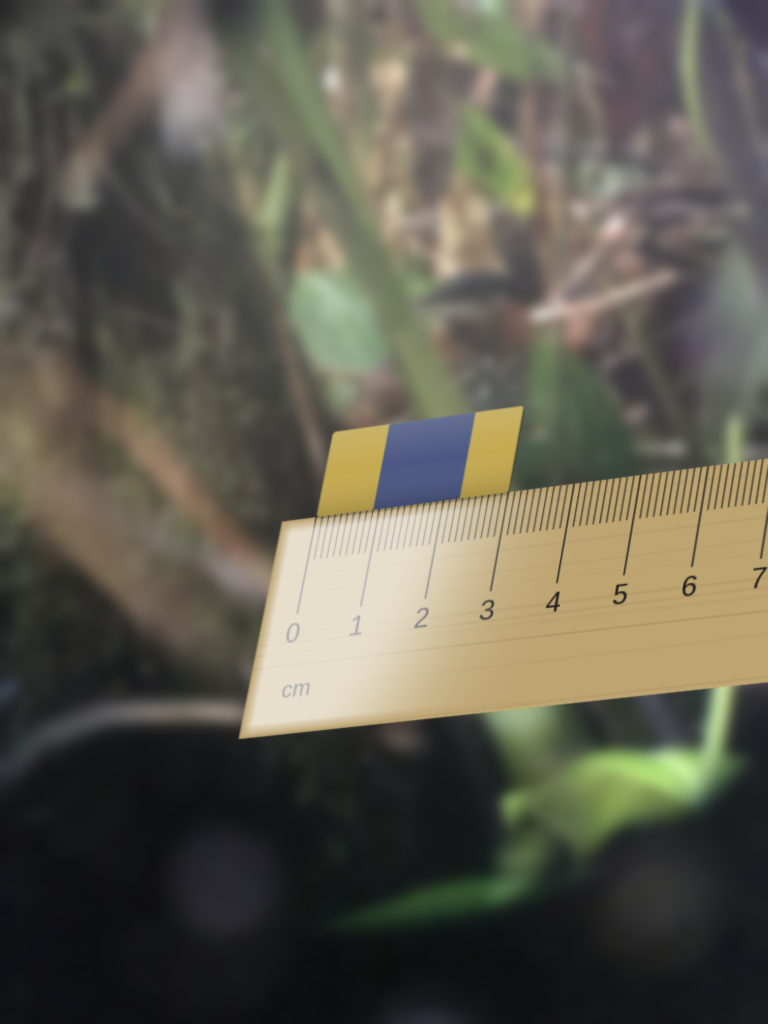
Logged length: 3 cm
